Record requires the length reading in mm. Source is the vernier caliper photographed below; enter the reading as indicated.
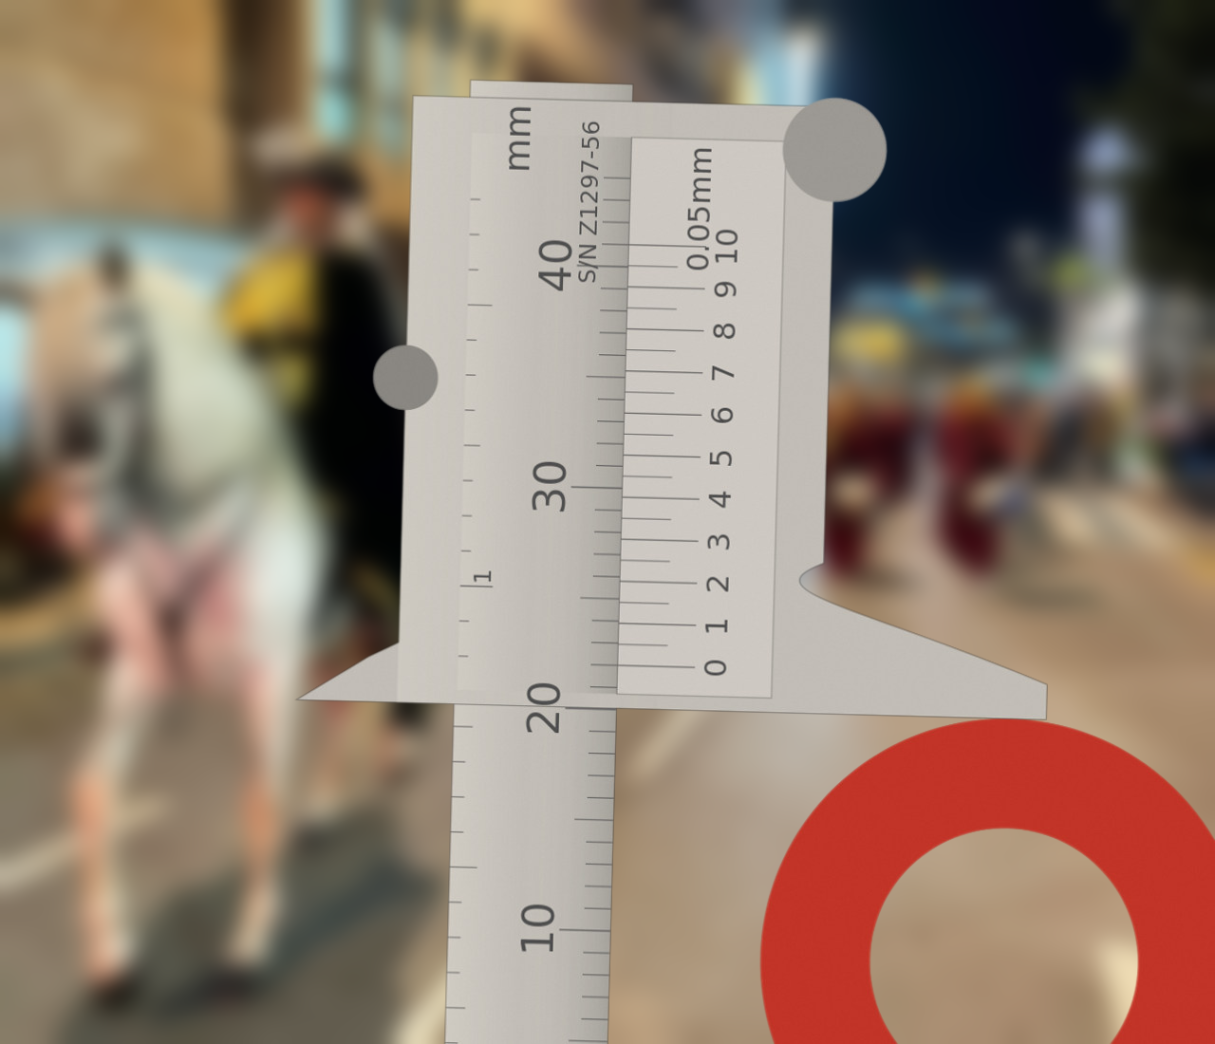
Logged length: 22.00 mm
